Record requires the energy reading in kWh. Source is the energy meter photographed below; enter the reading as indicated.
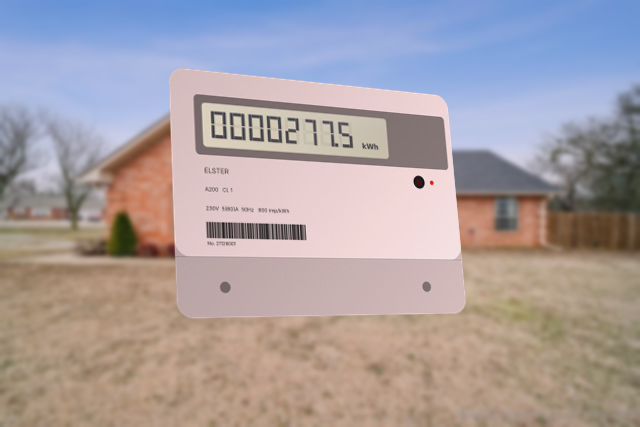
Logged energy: 277.5 kWh
